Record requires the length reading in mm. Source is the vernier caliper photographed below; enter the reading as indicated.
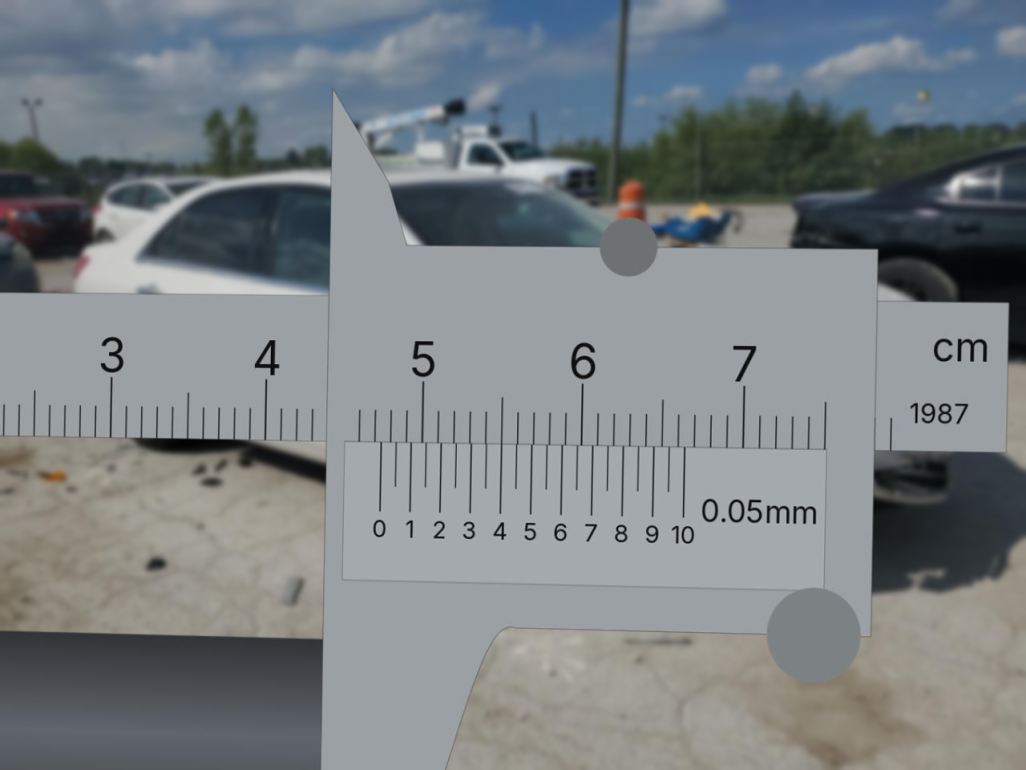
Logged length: 47.4 mm
